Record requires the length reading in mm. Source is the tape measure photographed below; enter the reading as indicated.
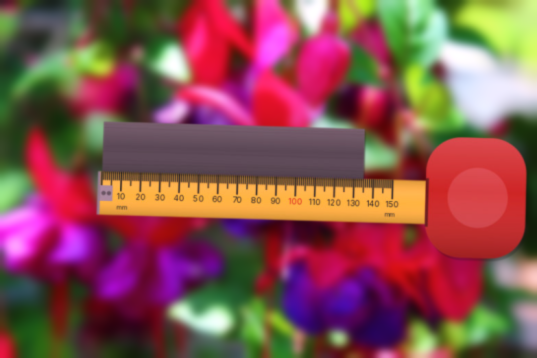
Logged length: 135 mm
